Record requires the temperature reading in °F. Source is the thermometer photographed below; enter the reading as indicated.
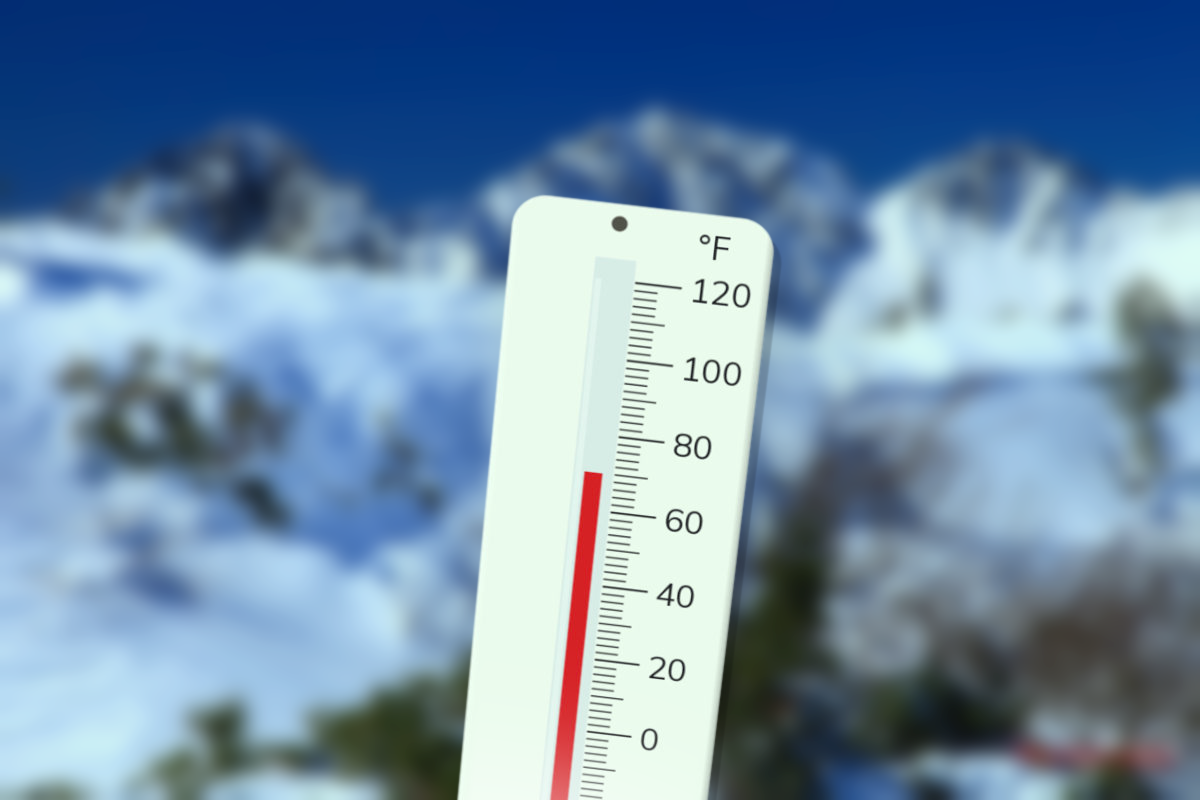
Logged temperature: 70 °F
